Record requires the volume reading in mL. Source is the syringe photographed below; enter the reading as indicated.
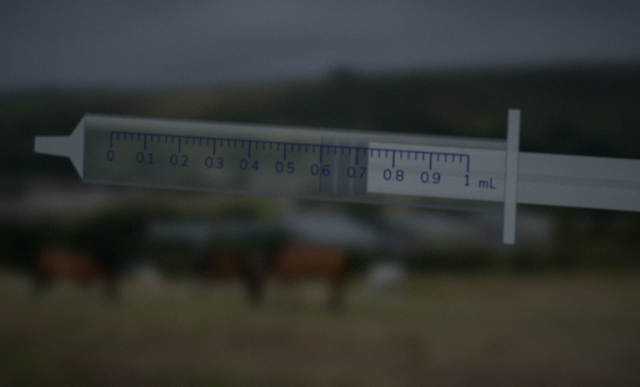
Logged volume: 0.6 mL
